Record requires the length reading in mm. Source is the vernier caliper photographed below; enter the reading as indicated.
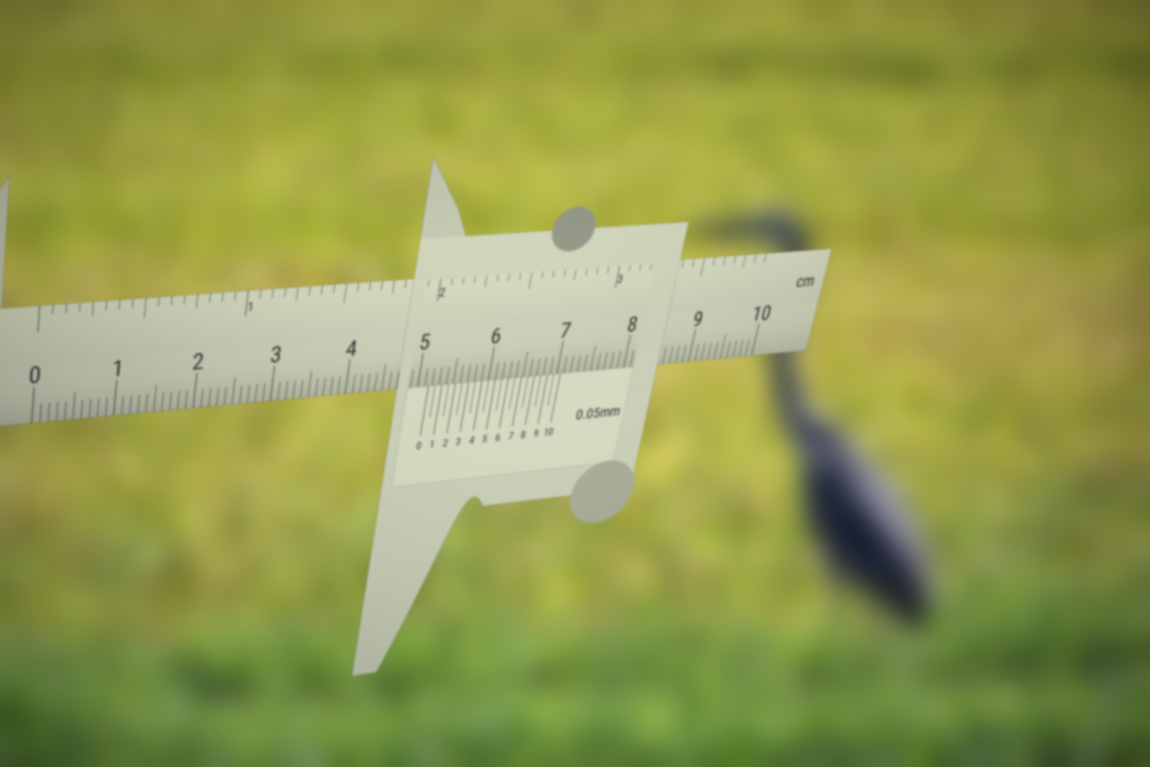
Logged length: 51.5 mm
